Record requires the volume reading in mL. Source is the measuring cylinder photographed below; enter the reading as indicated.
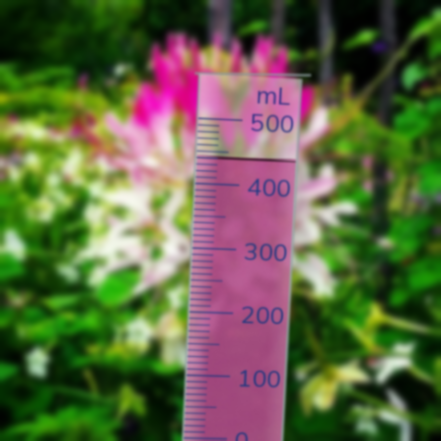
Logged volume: 440 mL
